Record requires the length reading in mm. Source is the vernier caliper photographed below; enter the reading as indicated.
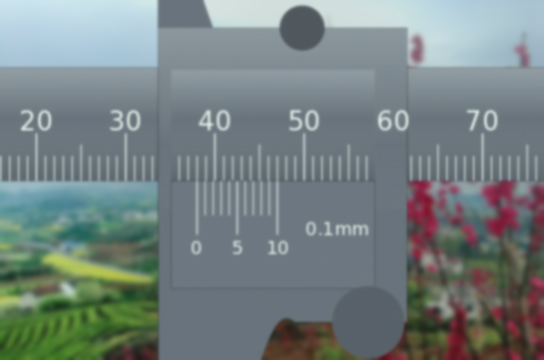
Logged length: 38.0 mm
